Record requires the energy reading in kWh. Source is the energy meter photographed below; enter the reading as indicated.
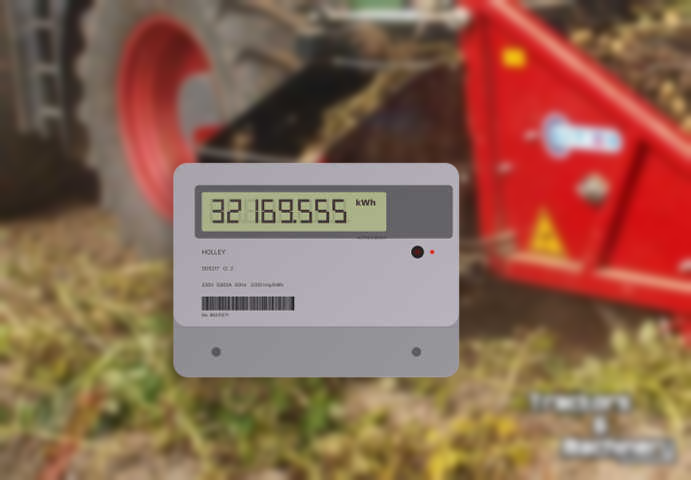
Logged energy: 32169.555 kWh
